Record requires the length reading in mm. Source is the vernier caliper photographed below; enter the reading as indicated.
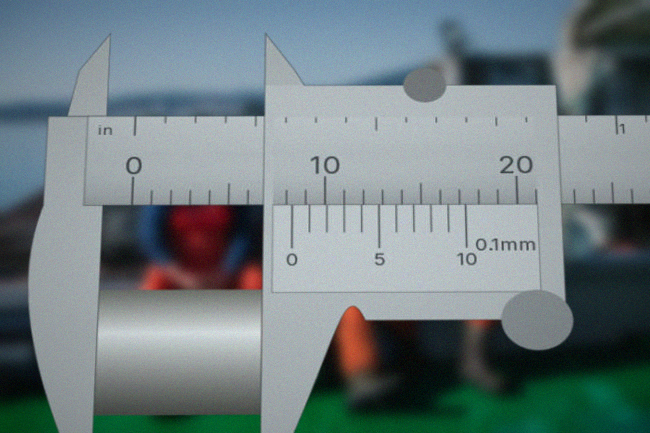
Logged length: 8.3 mm
